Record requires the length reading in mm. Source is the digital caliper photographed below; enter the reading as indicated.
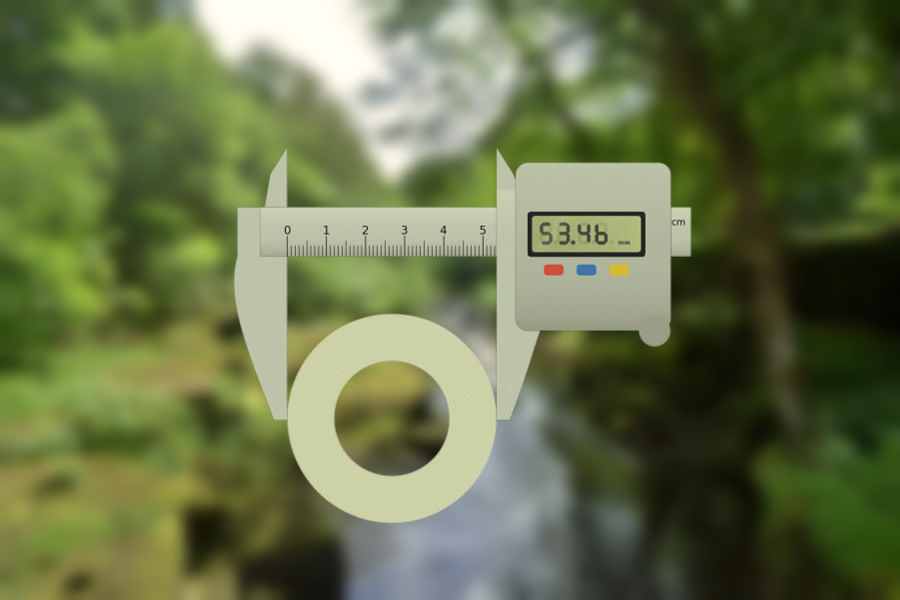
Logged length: 53.46 mm
